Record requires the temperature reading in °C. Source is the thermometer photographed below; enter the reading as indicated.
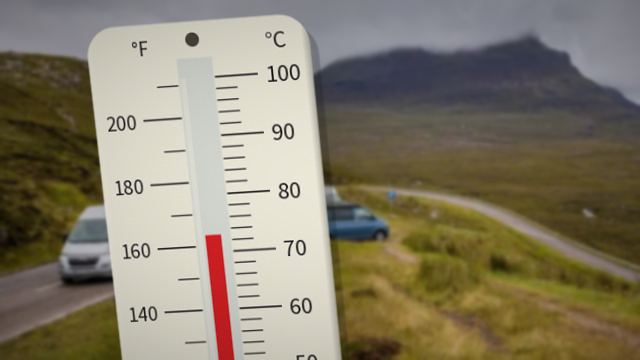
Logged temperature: 73 °C
